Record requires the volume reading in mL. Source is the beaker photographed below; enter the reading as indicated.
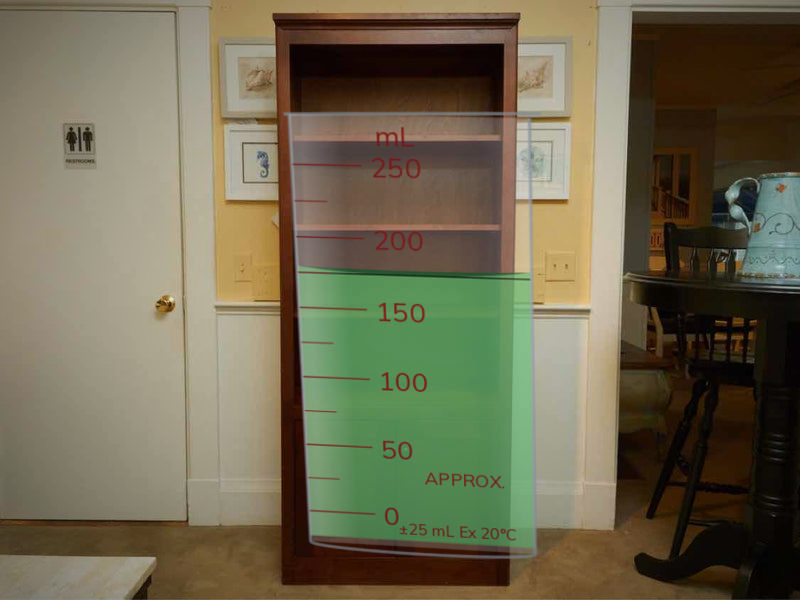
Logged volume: 175 mL
